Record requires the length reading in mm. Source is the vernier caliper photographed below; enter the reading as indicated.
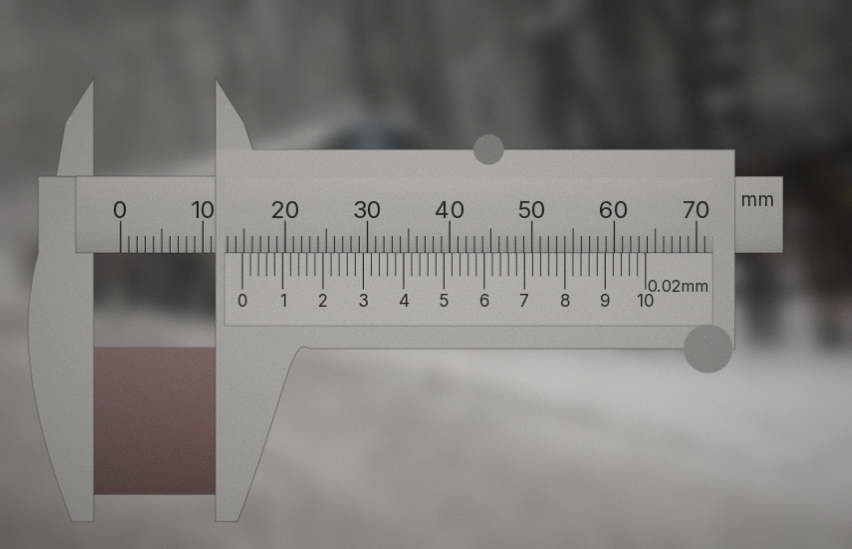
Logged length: 14.8 mm
